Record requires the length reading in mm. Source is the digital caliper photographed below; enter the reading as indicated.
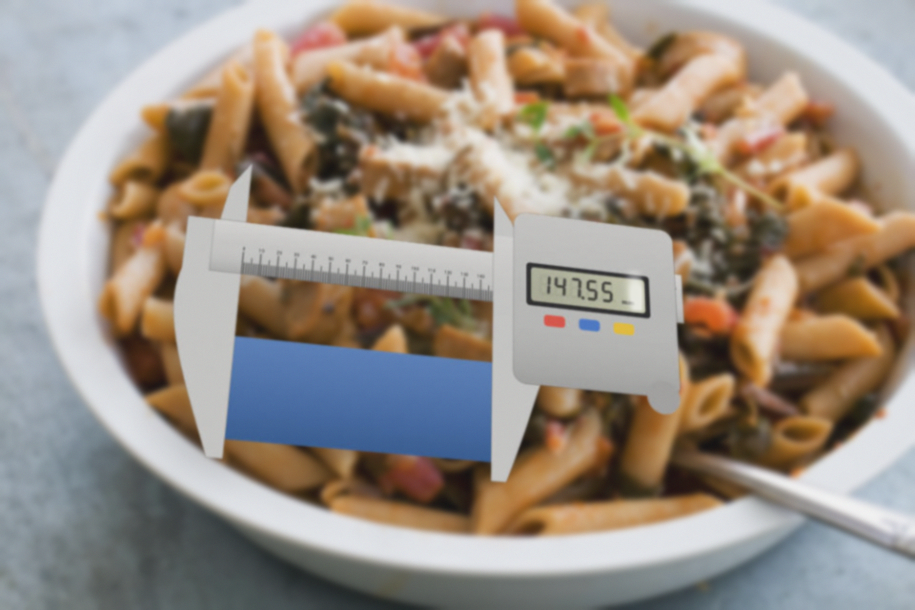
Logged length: 147.55 mm
